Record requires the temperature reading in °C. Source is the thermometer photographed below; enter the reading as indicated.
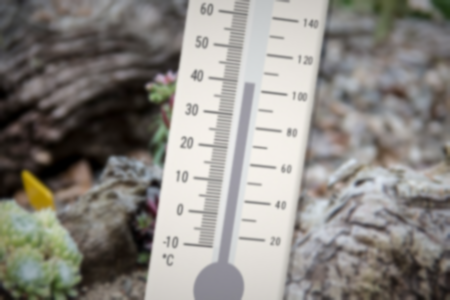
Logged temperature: 40 °C
